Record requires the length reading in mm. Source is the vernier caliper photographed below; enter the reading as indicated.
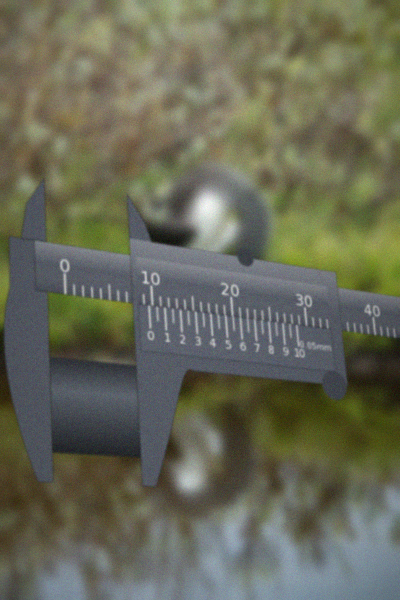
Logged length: 9.6 mm
